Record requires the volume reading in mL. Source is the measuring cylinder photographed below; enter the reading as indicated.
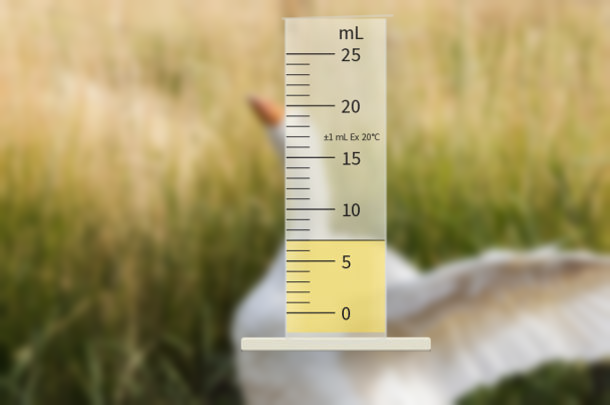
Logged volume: 7 mL
